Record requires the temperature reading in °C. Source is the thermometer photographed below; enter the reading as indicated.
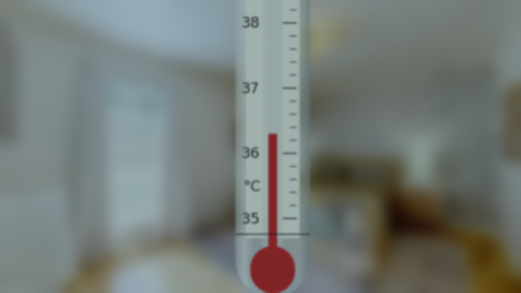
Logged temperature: 36.3 °C
